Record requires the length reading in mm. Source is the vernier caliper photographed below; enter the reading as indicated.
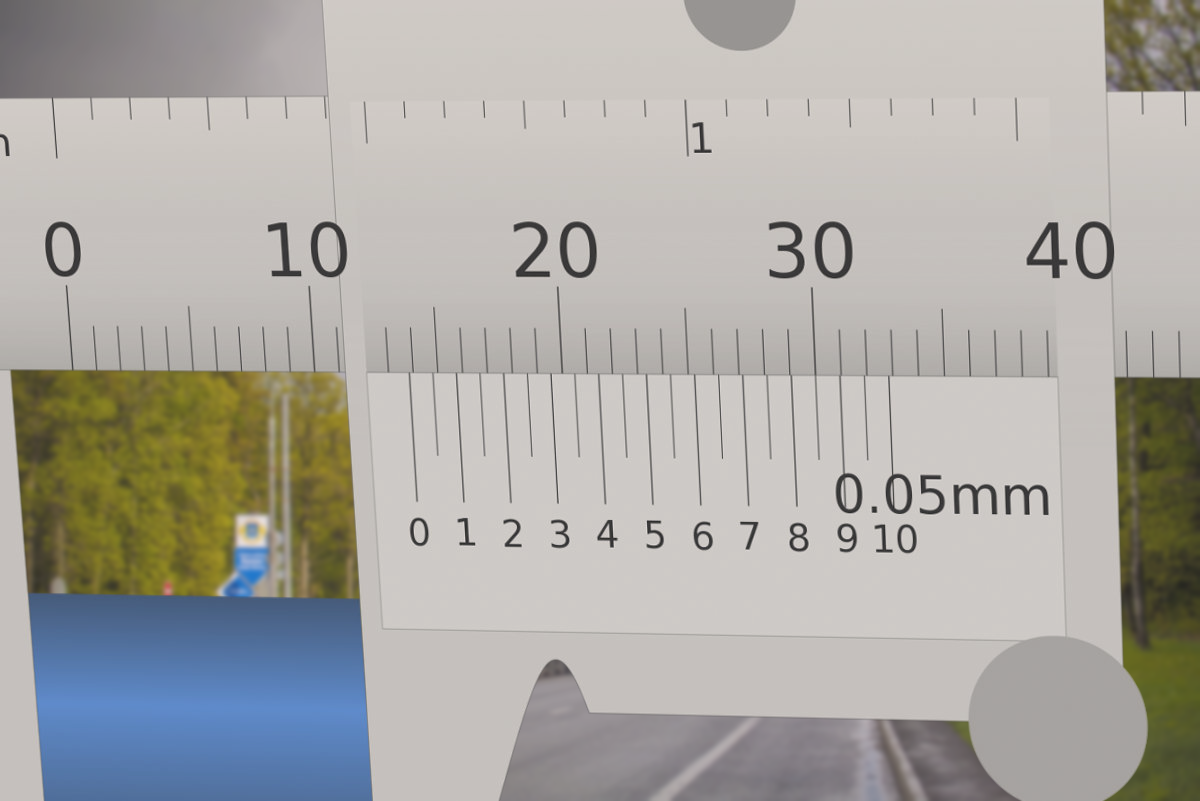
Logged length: 13.85 mm
